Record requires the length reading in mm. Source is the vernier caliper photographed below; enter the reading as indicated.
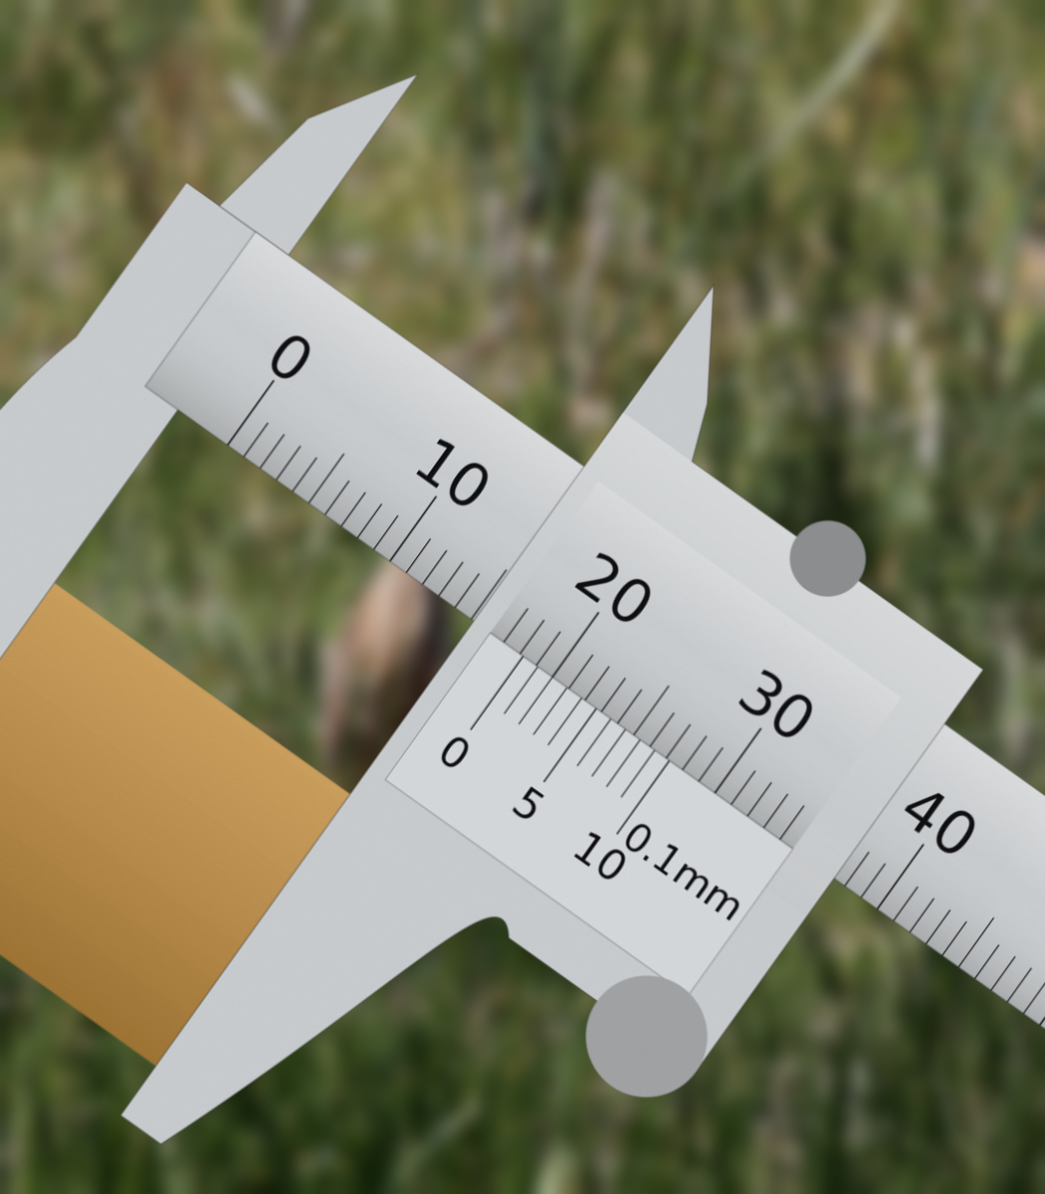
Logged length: 18.2 mm
